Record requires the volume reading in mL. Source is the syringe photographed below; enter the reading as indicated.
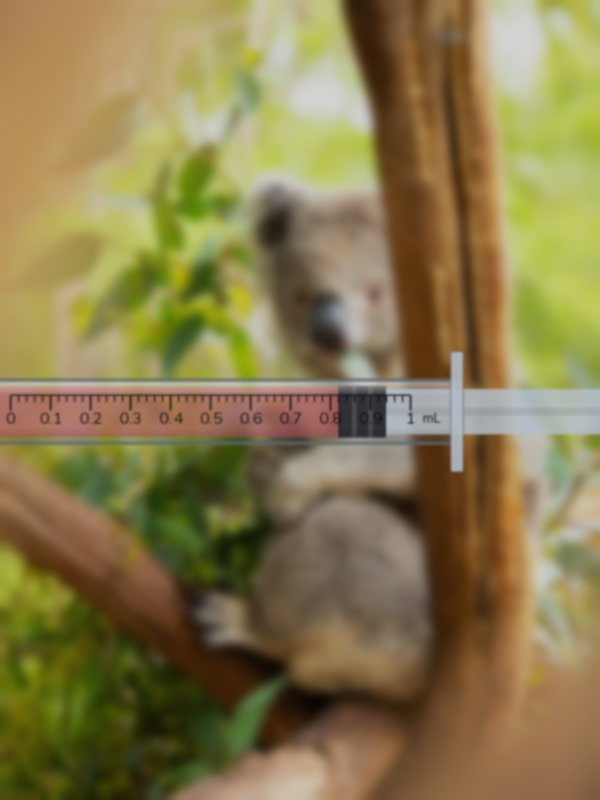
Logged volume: 0.82 mL
